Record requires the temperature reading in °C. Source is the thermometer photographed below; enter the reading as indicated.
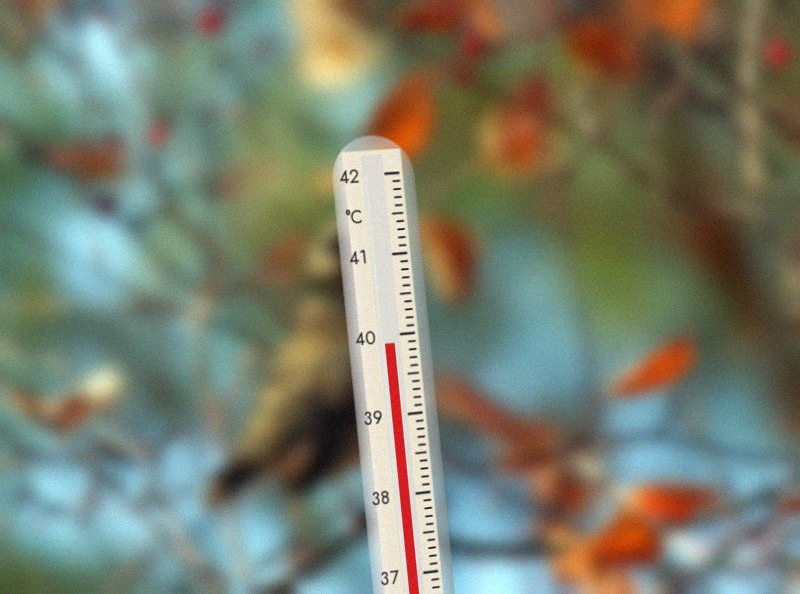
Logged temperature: 39.9 °C
